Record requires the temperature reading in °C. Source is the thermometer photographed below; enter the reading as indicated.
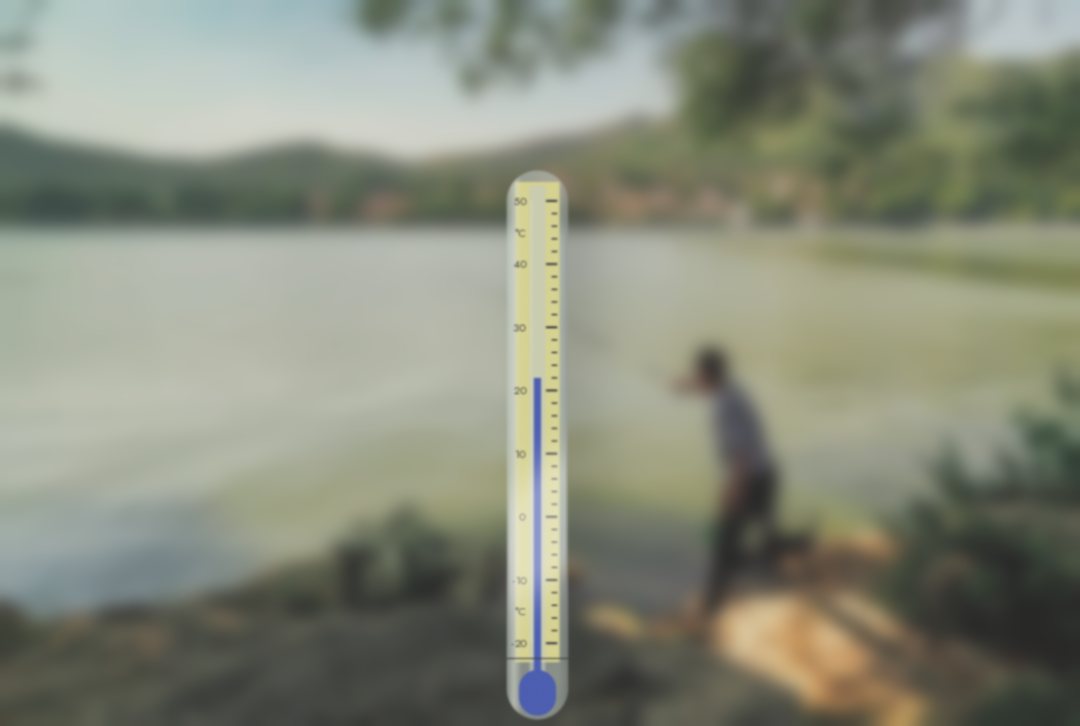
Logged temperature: 22 °C
